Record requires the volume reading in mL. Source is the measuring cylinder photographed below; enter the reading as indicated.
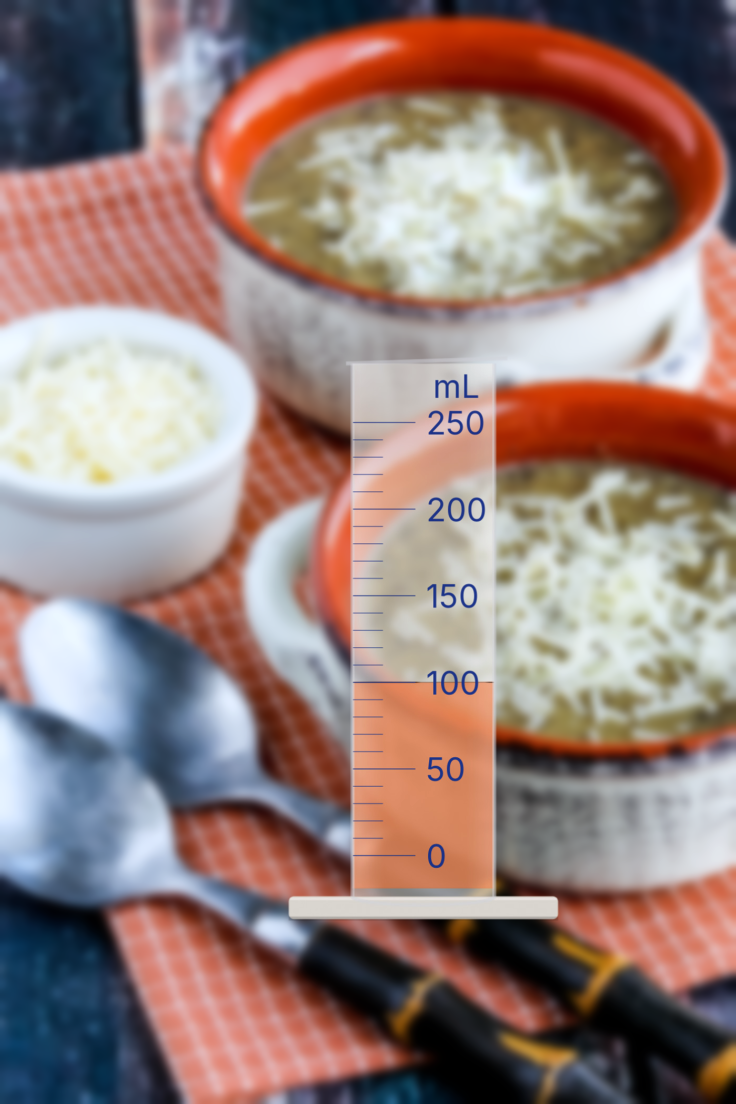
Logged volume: 100 mL
